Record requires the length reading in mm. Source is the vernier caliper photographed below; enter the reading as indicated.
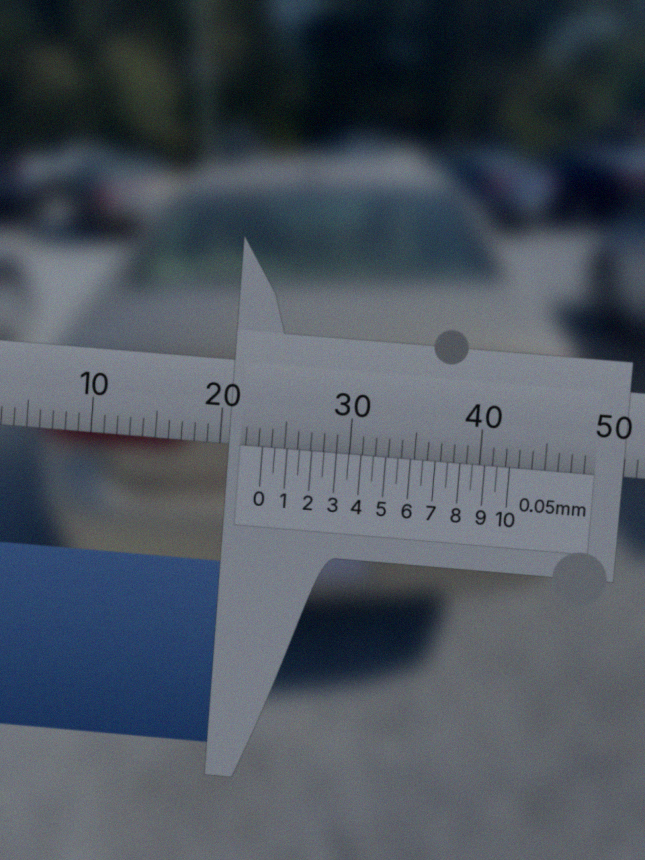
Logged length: 23.3 mm
